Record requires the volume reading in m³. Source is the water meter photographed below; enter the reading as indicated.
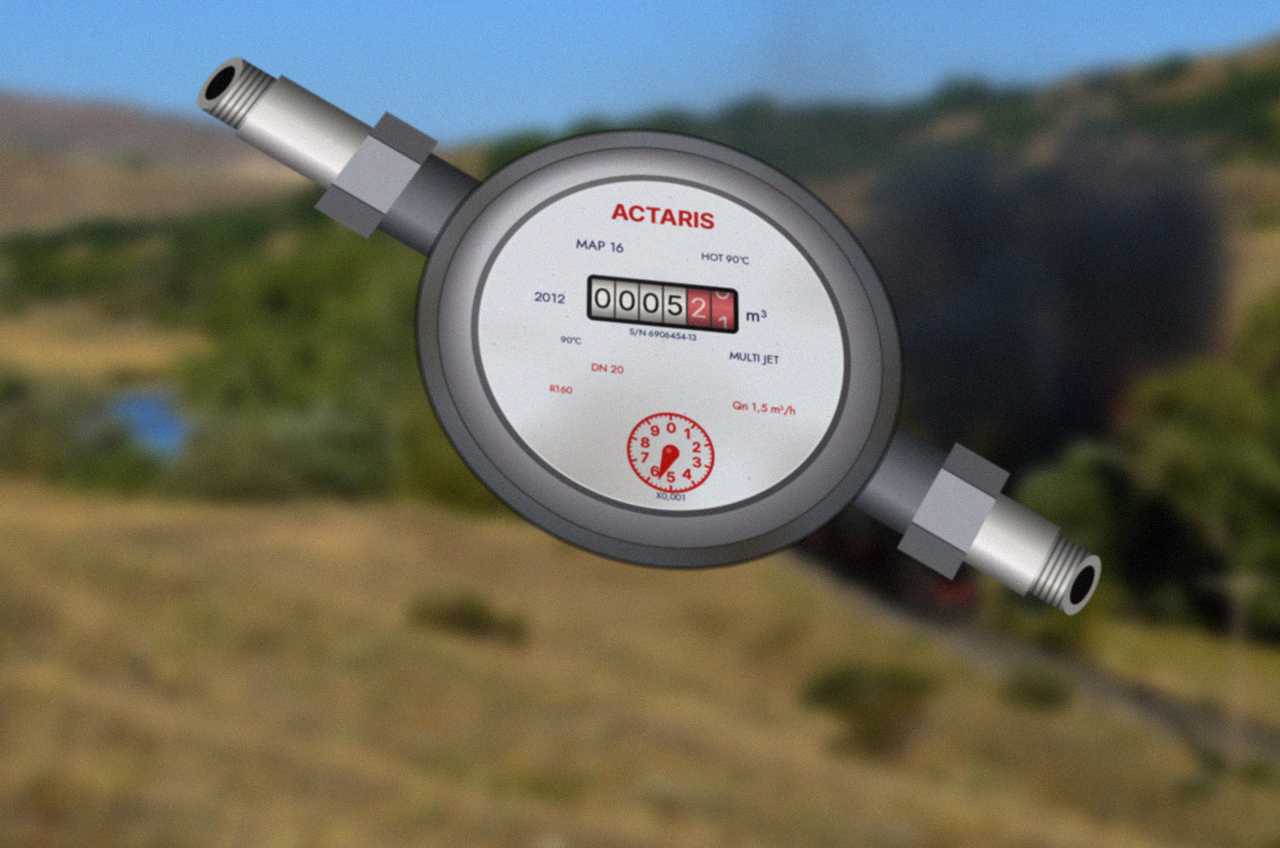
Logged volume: 5.205 m³
